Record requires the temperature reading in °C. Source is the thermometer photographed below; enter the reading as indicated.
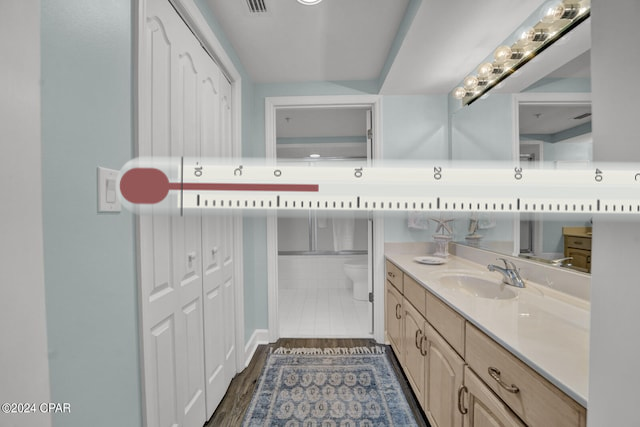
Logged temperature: 5 °C
